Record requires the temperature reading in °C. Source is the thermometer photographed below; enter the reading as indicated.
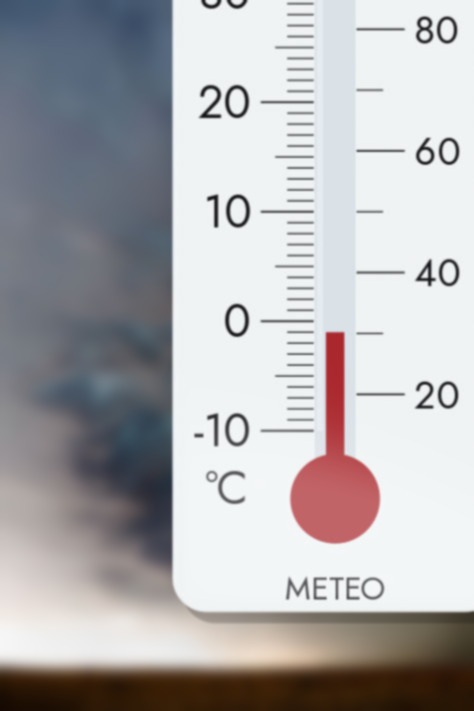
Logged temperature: -1 °C
